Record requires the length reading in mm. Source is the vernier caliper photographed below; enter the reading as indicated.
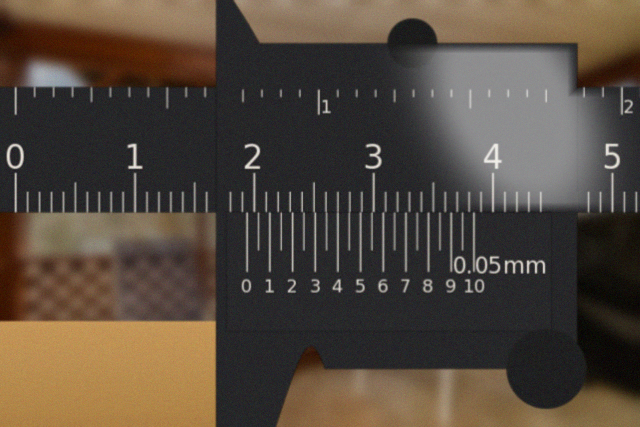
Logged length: 19.4 mm
